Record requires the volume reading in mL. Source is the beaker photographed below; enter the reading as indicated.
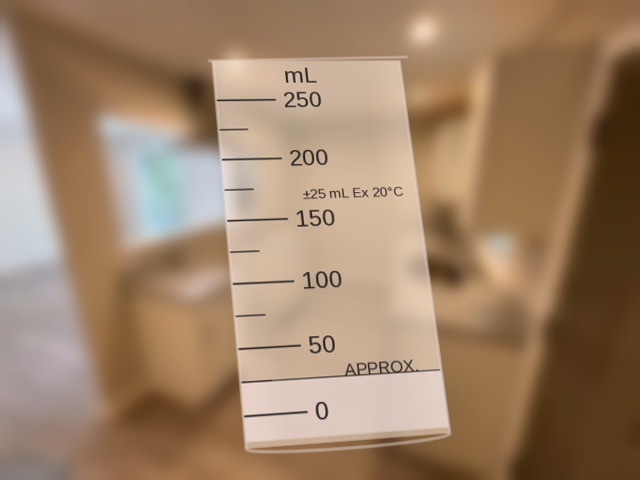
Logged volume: 25 mL
